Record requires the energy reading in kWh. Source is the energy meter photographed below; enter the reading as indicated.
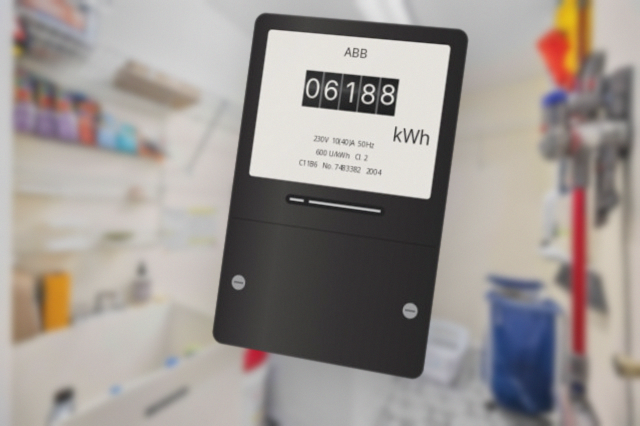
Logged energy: 6188 kWh
